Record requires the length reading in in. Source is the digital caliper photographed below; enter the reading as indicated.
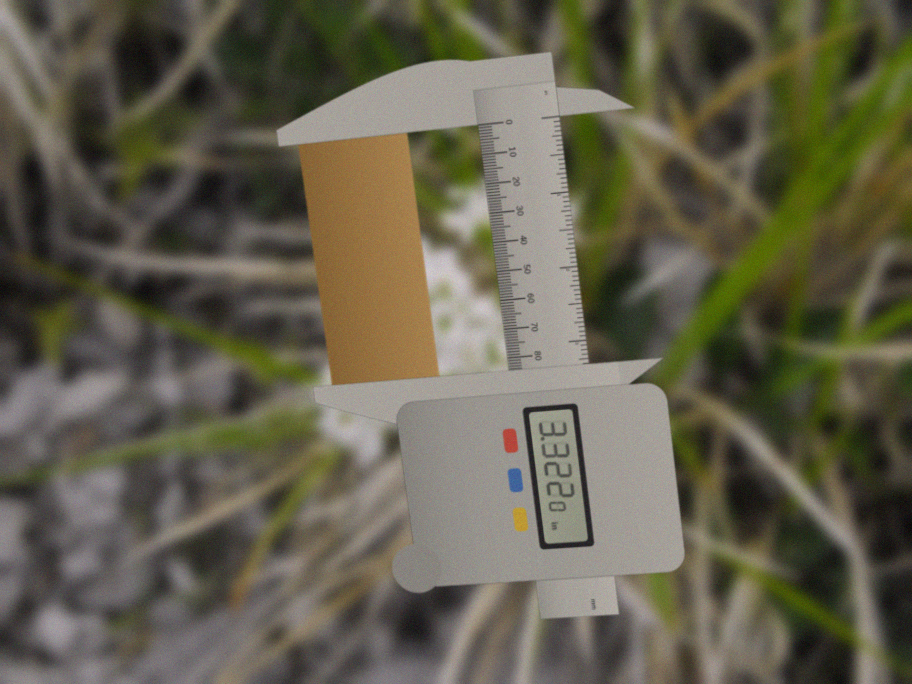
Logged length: 3.3220 in
